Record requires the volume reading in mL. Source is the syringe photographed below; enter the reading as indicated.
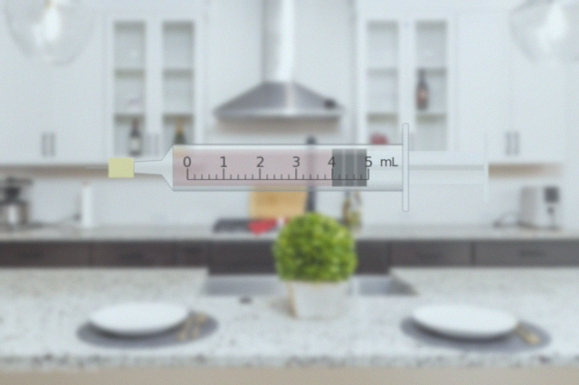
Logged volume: 4 mL
